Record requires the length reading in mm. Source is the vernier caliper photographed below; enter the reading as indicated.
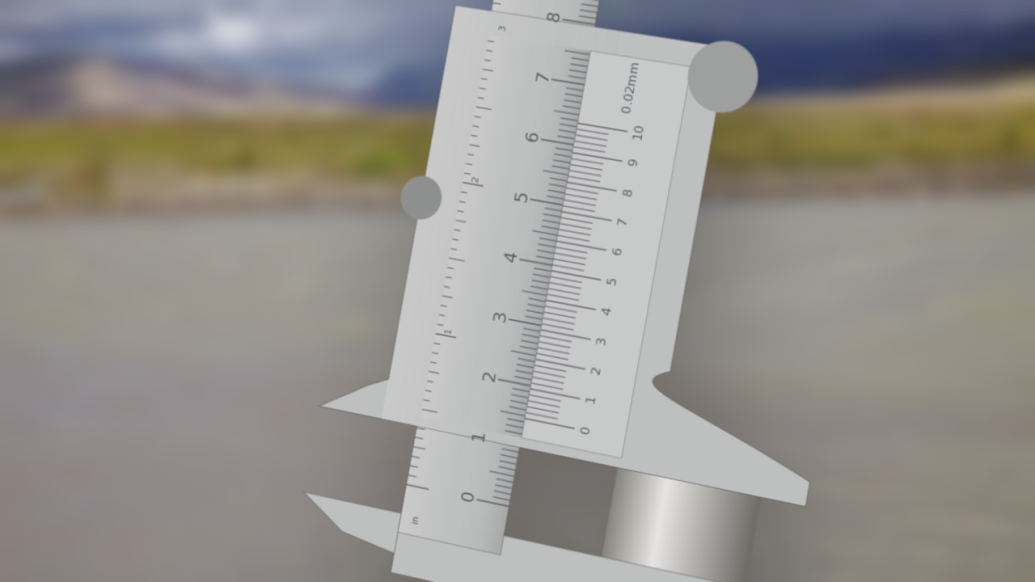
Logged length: 14.6 mm
